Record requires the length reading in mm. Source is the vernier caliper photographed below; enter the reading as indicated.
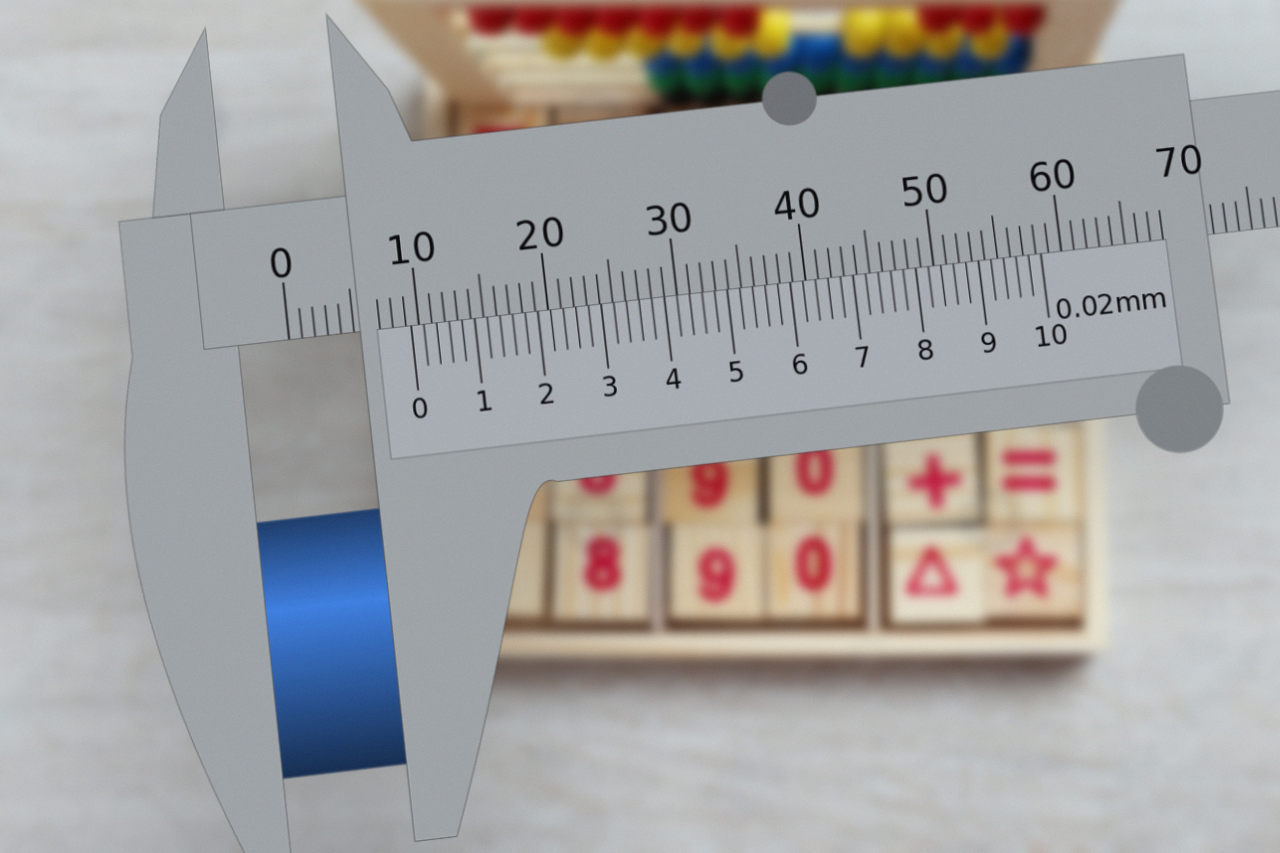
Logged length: 9.4 mm
